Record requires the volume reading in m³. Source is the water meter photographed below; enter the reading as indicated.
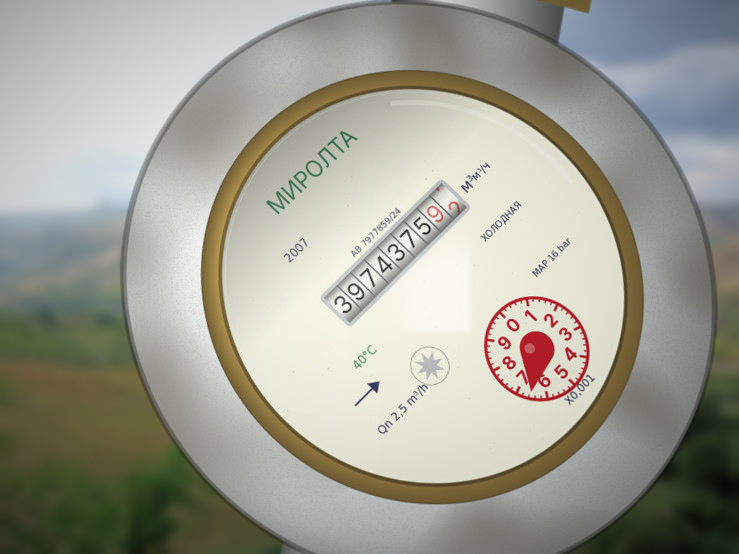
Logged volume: 3974375.916 m³
